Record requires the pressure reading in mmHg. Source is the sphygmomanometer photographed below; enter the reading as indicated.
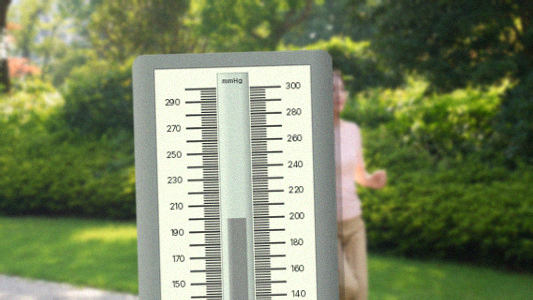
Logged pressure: 200 mmHg
